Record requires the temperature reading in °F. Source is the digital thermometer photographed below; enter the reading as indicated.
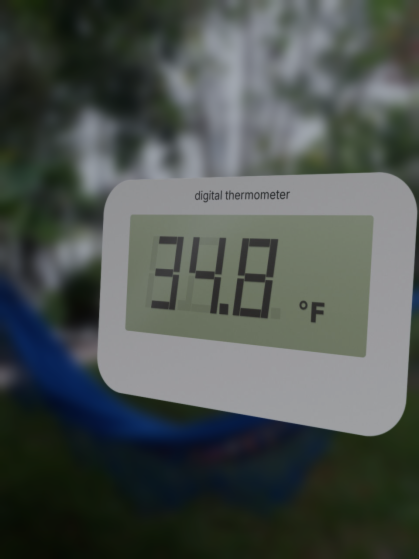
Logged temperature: 34.8 °F
